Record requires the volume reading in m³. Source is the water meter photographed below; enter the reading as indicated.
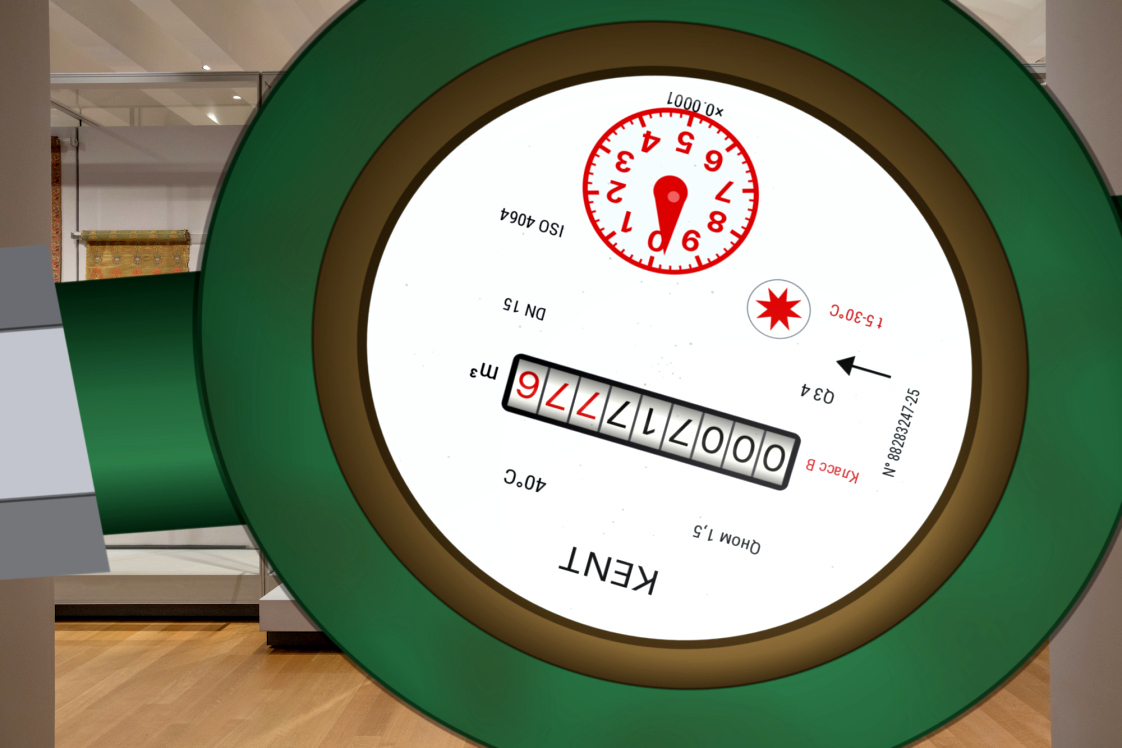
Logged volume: 717.7759 m³
